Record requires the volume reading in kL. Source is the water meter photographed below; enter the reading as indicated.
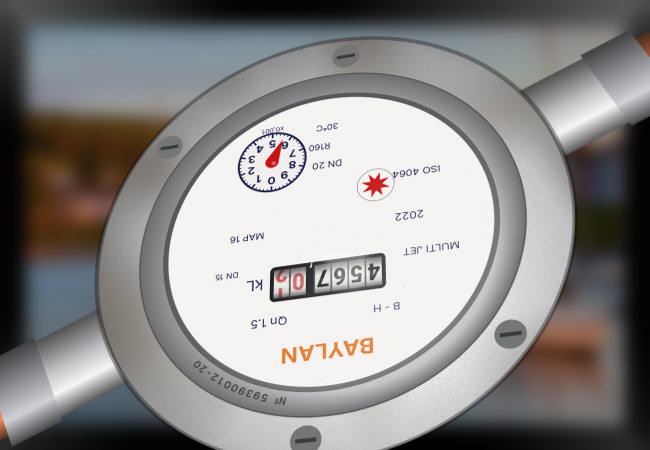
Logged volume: 4567.015 kL
